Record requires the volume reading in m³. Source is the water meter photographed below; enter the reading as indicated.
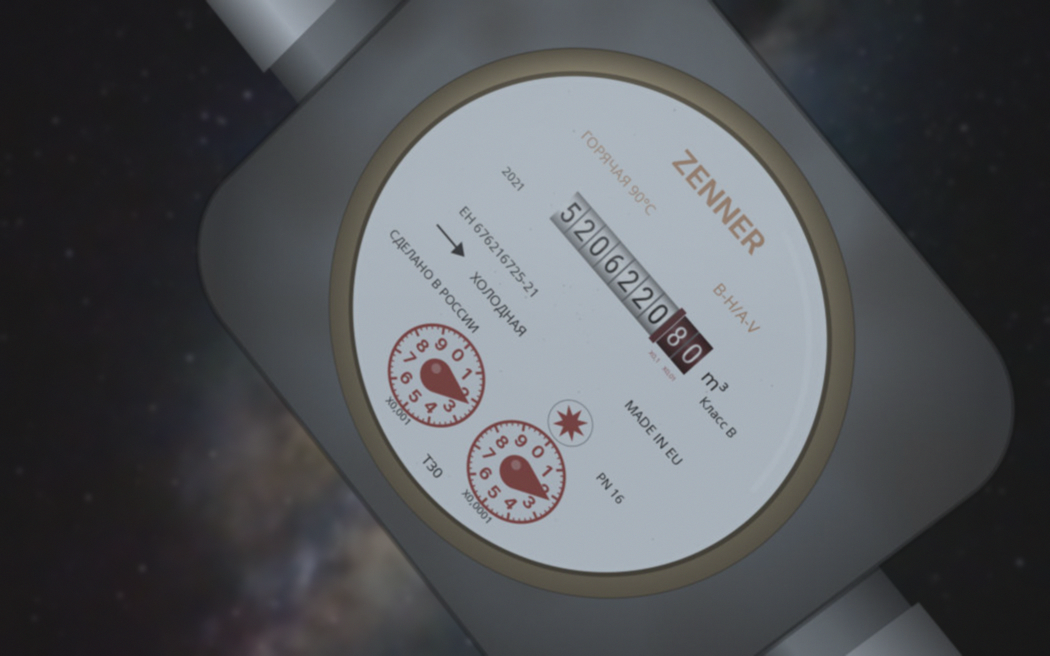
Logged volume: 5206220.8022 m³
